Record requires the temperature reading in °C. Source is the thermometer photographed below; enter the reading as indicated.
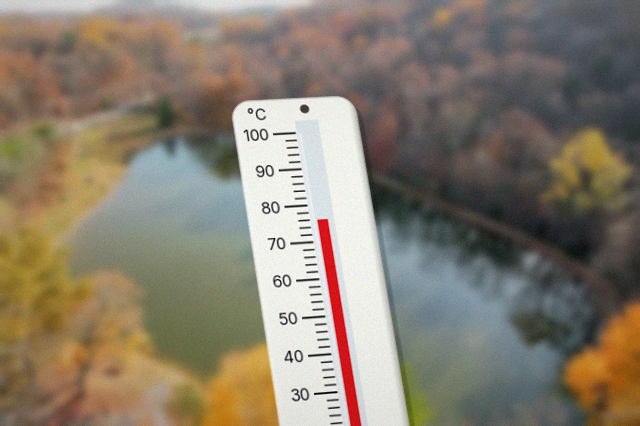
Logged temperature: 76 °C
